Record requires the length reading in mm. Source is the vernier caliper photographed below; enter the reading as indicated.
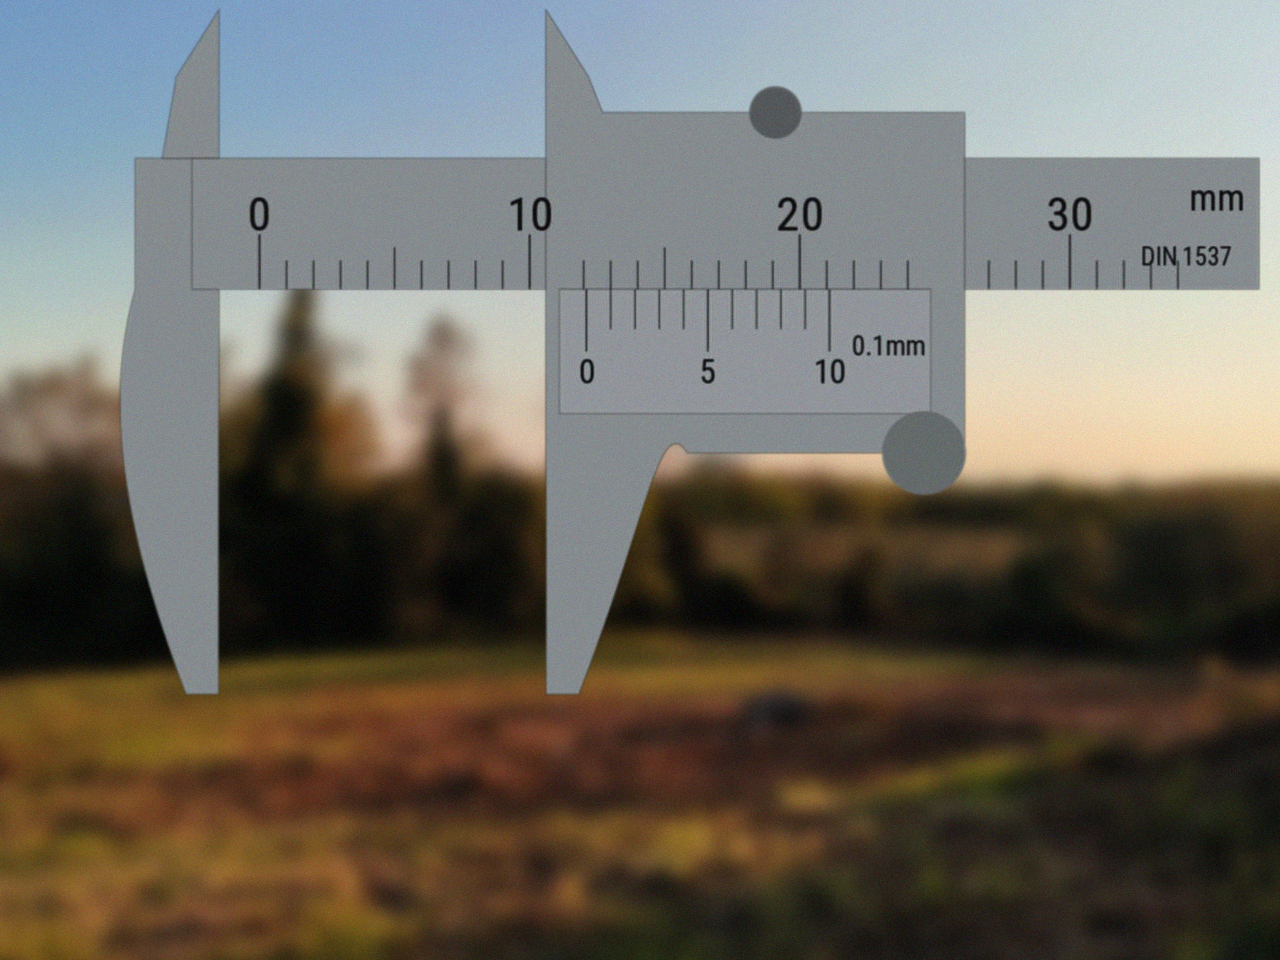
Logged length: 12.1 mm
